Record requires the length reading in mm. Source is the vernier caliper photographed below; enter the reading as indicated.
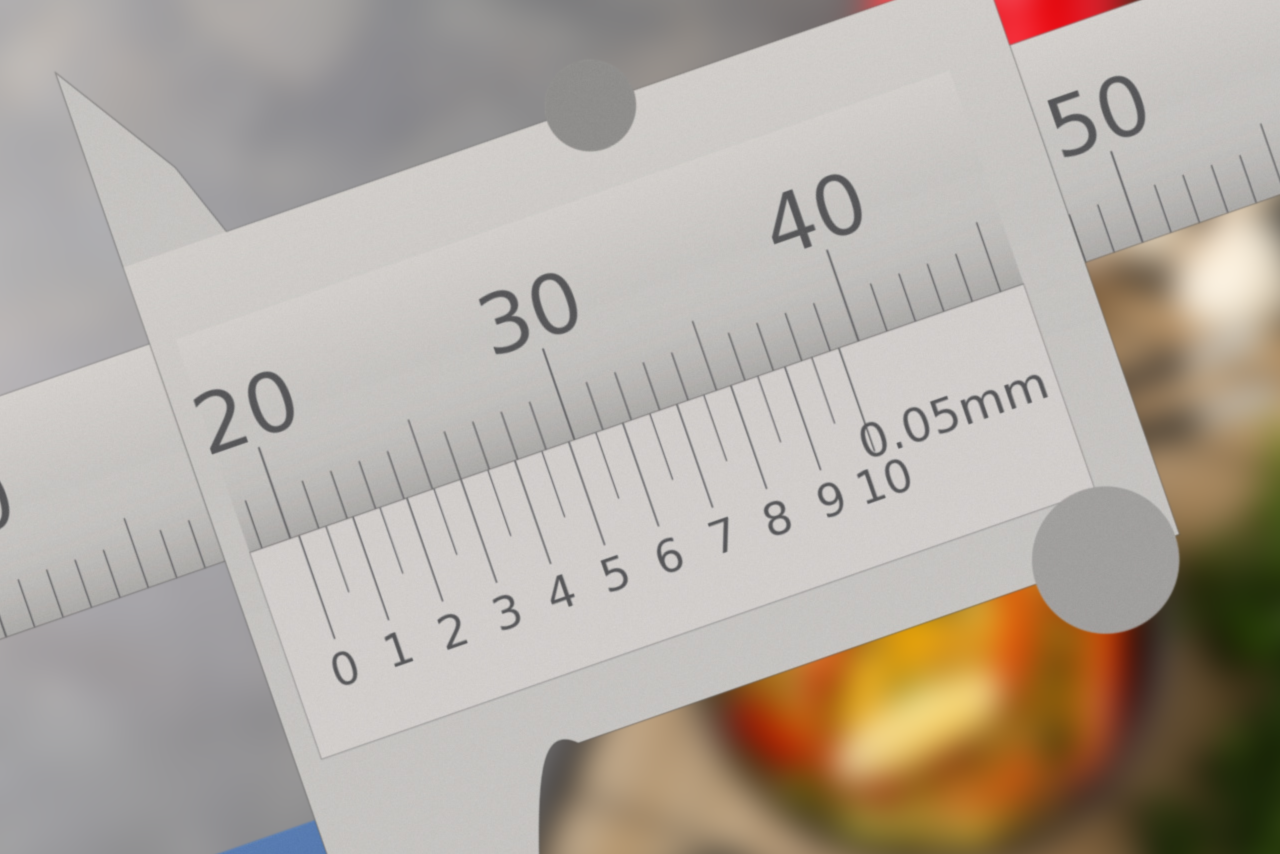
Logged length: 20.30 mm
